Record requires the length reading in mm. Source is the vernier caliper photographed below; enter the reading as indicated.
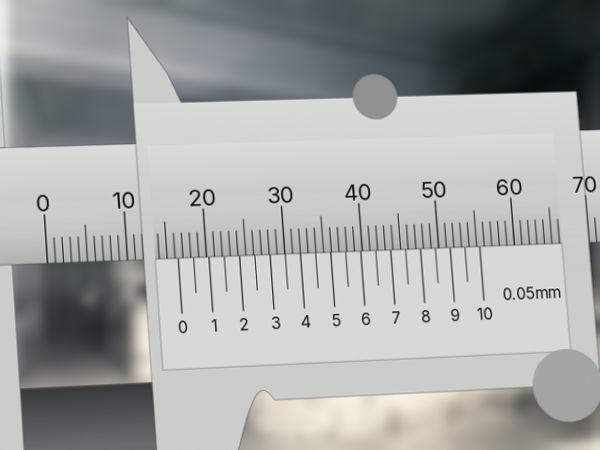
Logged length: 16.4 mm
